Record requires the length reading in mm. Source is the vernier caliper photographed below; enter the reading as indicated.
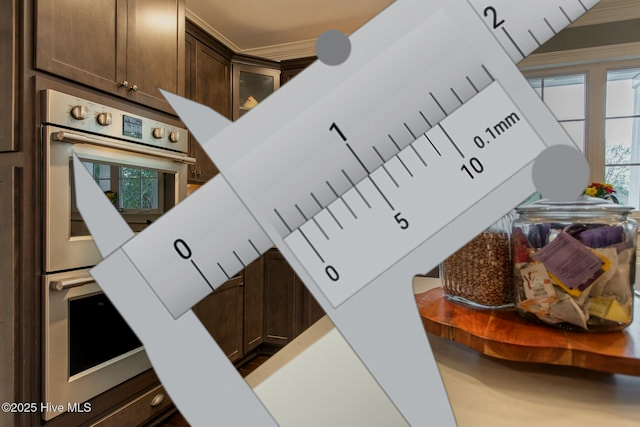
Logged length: 5.4 mm
